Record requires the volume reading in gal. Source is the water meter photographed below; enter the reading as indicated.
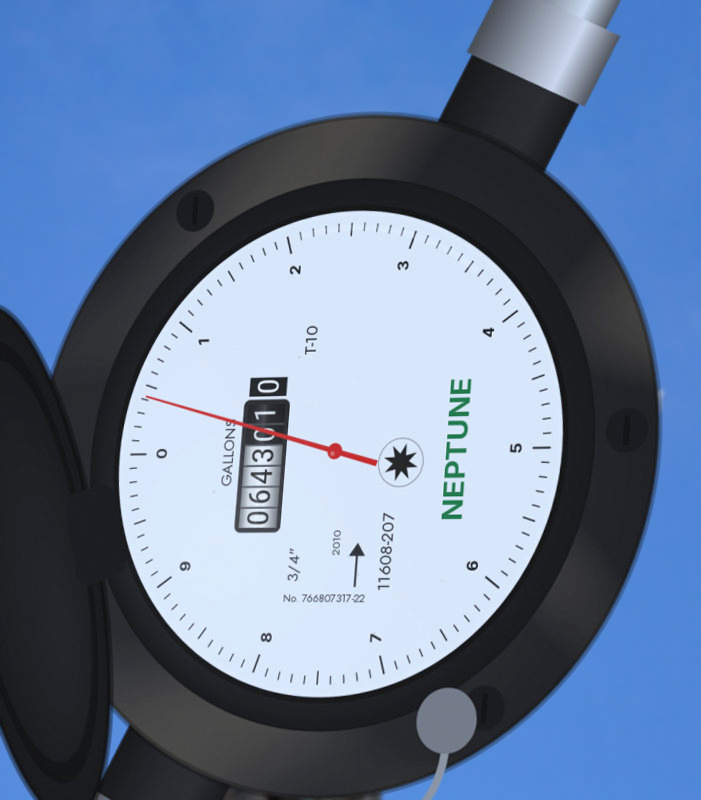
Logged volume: 643010.4 gal
